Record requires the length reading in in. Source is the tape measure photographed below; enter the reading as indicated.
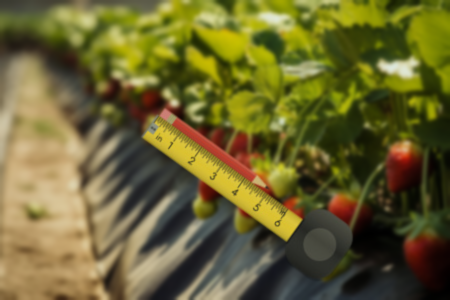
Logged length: 5 in
